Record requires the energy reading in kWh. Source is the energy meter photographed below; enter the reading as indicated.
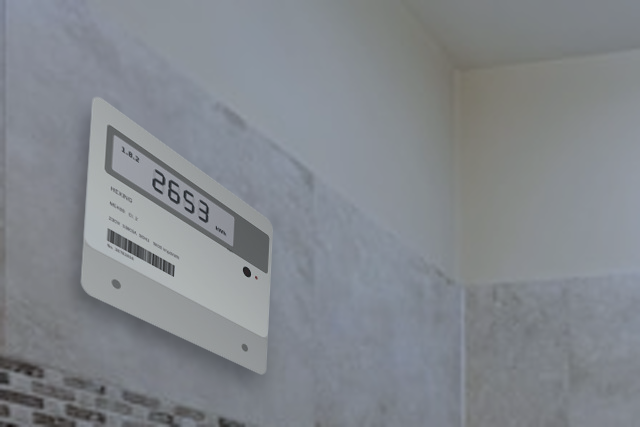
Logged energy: 2653 kWh
